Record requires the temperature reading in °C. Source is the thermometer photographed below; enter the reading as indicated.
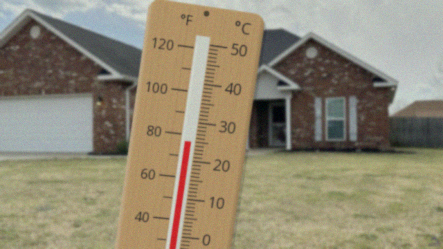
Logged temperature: 25 °C
